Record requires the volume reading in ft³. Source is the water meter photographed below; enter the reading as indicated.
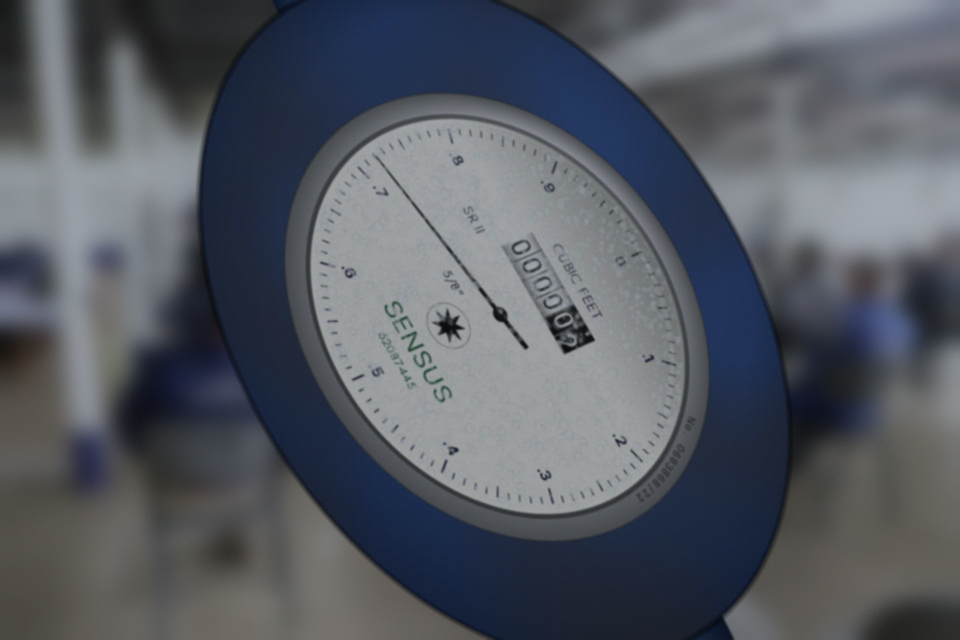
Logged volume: 1.72 ft³
